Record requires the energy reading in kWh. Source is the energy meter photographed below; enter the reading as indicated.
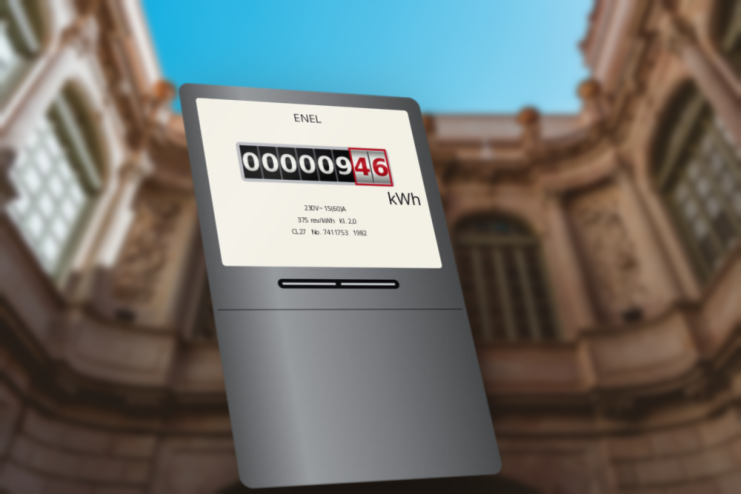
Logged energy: 9.46 kWh
